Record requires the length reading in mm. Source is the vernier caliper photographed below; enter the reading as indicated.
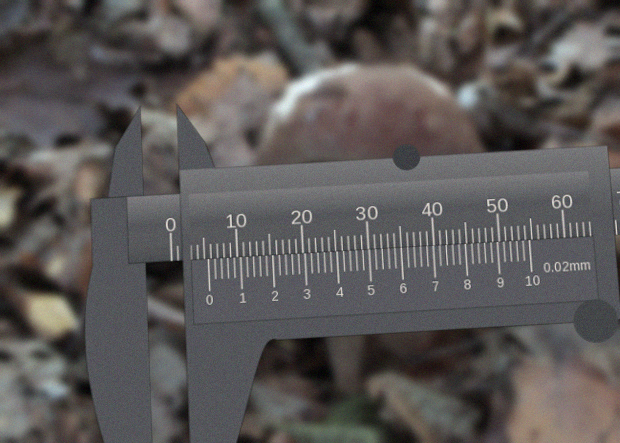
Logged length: 5.6 mm
